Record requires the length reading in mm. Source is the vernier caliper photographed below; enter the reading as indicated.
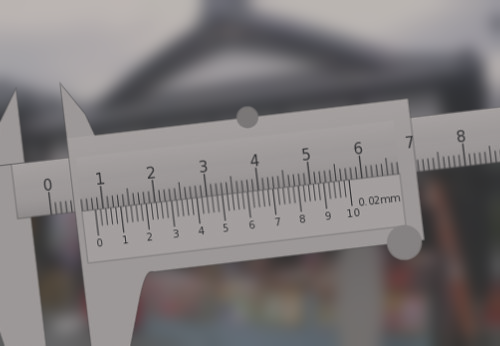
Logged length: 8.5 mm
